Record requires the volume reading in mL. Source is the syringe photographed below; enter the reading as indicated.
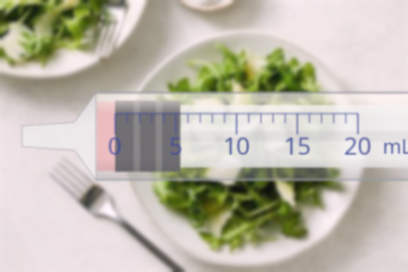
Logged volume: 0 mL
